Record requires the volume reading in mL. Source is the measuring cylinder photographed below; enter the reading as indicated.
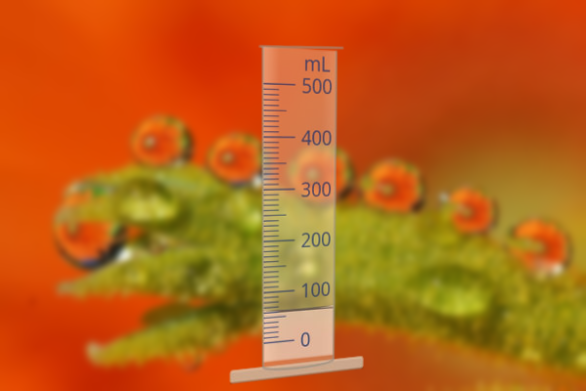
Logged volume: 60 mL
